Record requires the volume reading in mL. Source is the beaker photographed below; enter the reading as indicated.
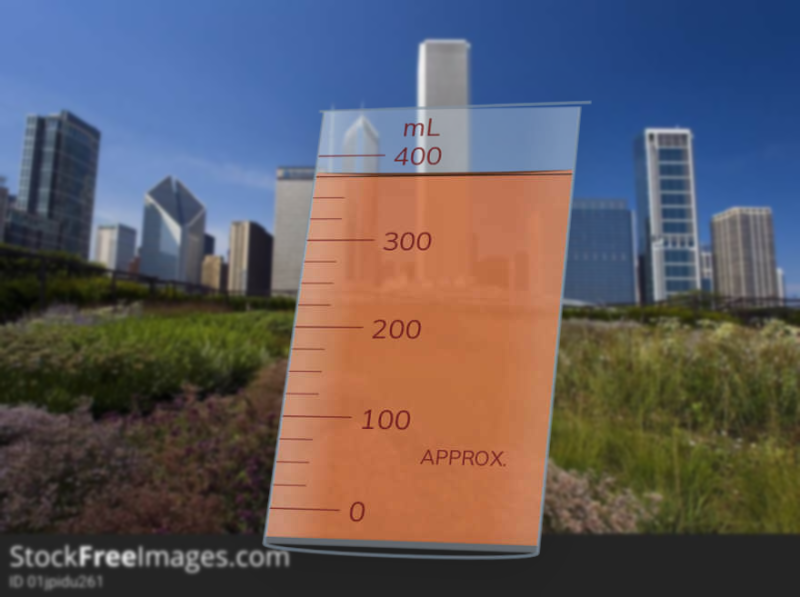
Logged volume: 375 mL
